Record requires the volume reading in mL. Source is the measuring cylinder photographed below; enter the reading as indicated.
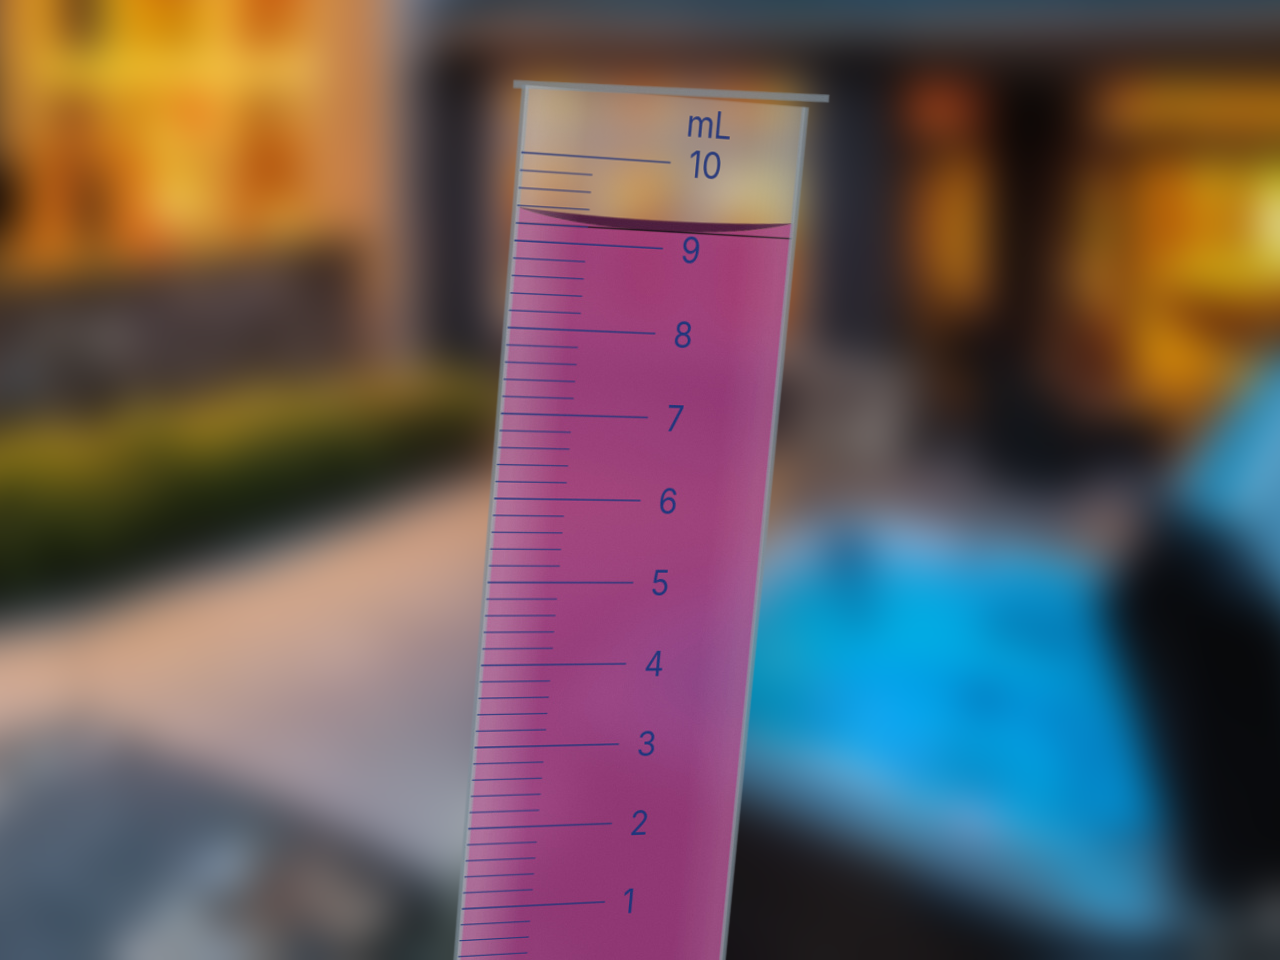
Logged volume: 9.2 mL
